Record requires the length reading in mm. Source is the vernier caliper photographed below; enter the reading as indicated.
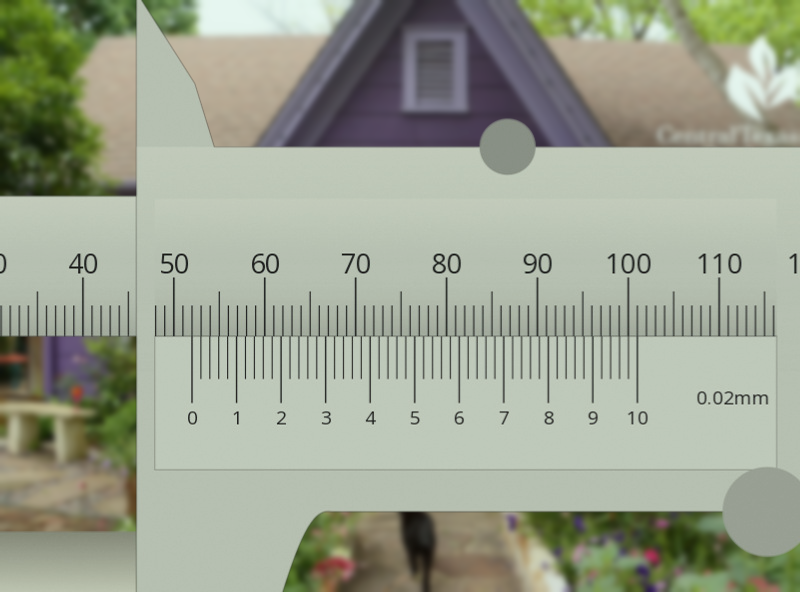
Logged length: 52.0 mm
